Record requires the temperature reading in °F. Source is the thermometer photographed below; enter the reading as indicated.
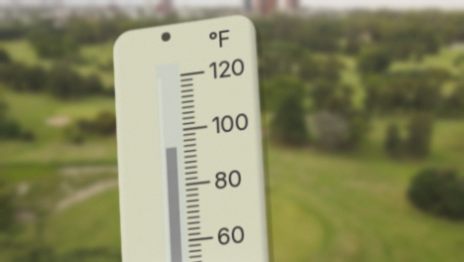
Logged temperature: 94 °F
